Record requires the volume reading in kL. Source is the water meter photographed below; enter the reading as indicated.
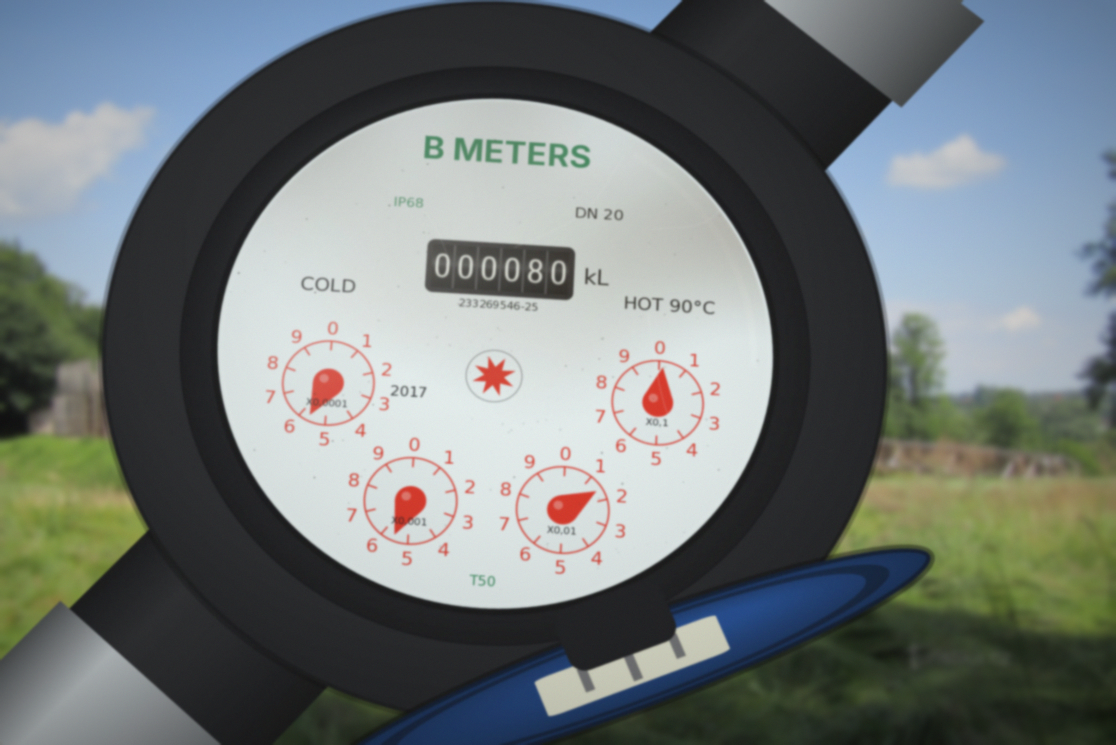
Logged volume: 80.0155 kL
